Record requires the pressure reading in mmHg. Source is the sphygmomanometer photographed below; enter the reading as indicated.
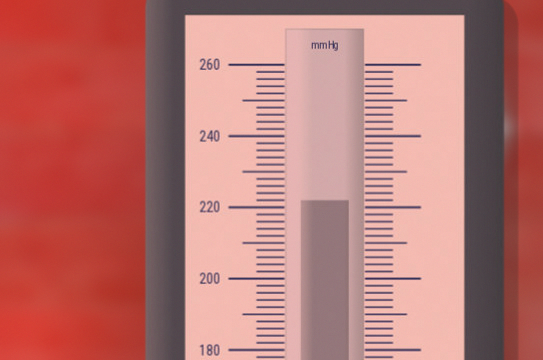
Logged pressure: 222 mmHg
